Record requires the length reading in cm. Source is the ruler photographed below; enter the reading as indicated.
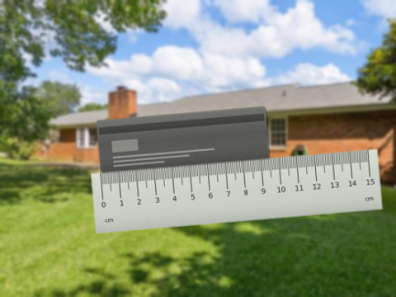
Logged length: 9.5 cm
